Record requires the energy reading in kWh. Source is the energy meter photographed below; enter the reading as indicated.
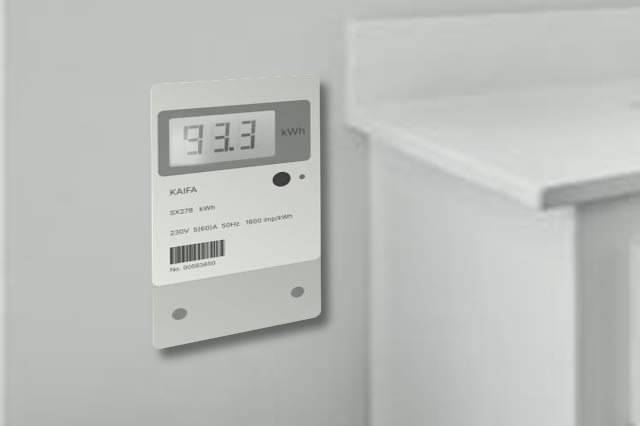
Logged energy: 93.3 kWh
